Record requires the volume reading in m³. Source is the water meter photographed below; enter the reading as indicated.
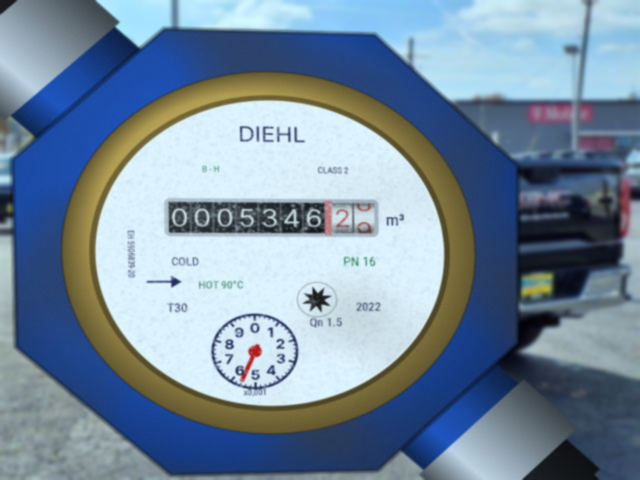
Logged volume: 5346.285 m³
